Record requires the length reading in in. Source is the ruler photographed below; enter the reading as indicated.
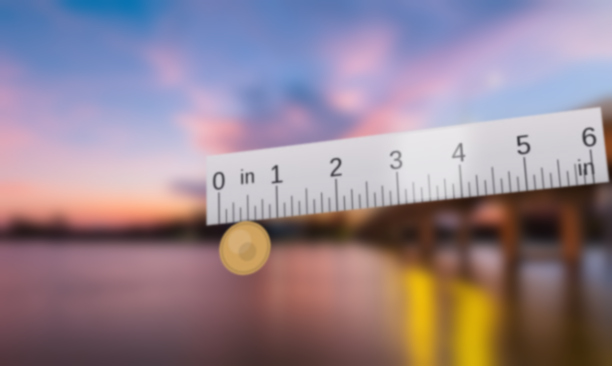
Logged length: 0.875 in
